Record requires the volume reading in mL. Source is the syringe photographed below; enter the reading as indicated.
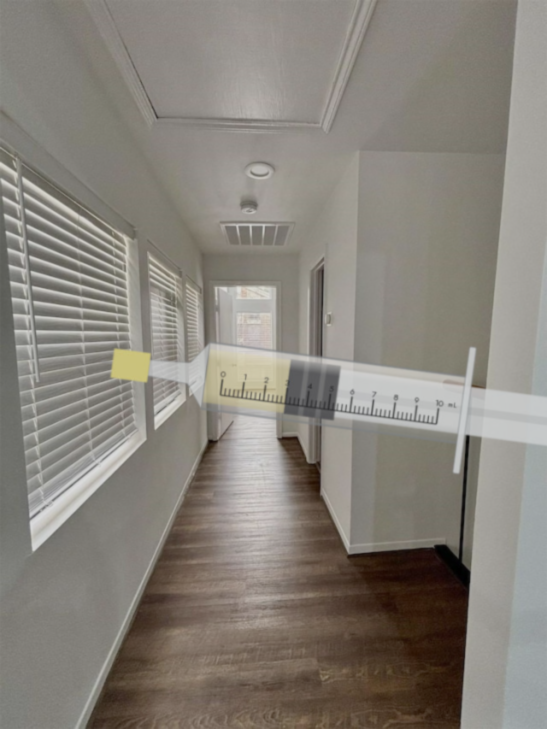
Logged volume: 3 mL
